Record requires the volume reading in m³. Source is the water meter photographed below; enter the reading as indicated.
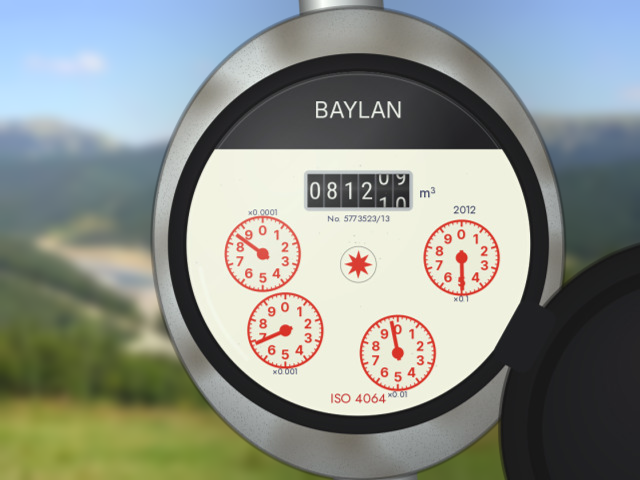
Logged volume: 81209.4968 m³
